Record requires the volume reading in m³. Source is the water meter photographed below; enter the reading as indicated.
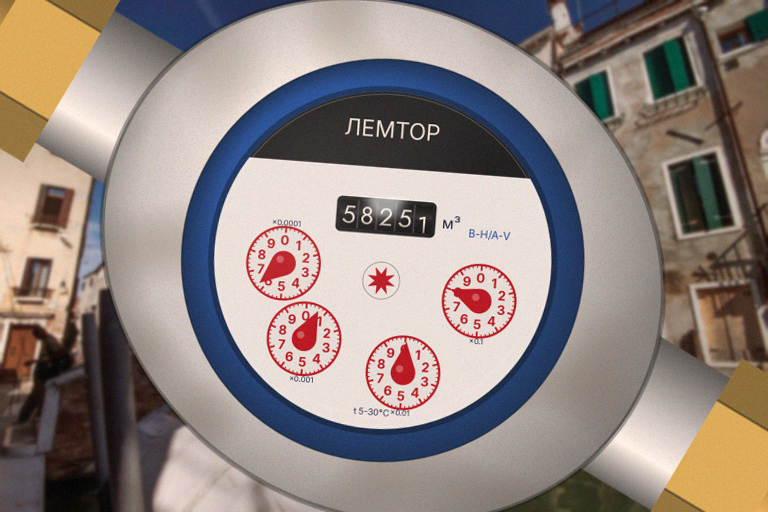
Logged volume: 58250.8006 m³
